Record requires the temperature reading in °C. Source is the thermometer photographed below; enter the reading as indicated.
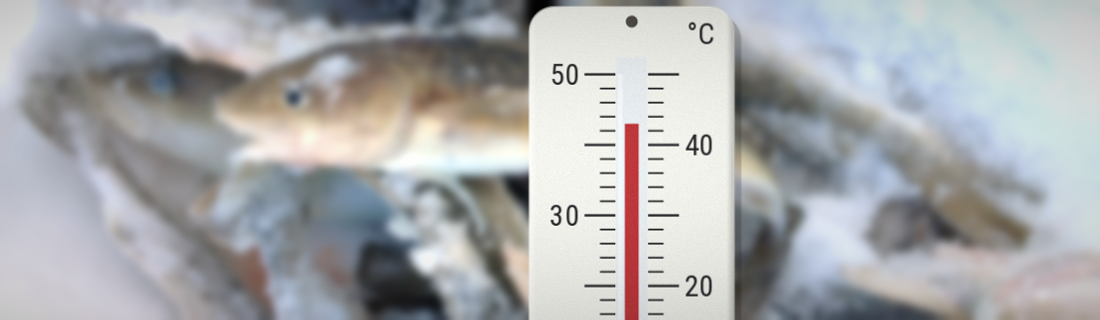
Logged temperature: 43 °C
